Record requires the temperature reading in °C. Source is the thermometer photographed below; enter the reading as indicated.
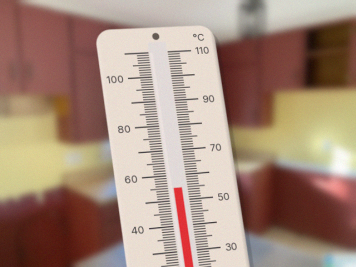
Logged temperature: 55 °C
